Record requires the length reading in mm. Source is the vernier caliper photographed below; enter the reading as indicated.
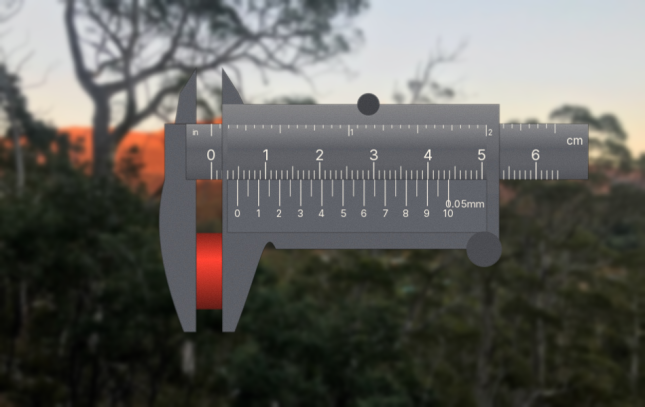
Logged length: 4.8 mm
